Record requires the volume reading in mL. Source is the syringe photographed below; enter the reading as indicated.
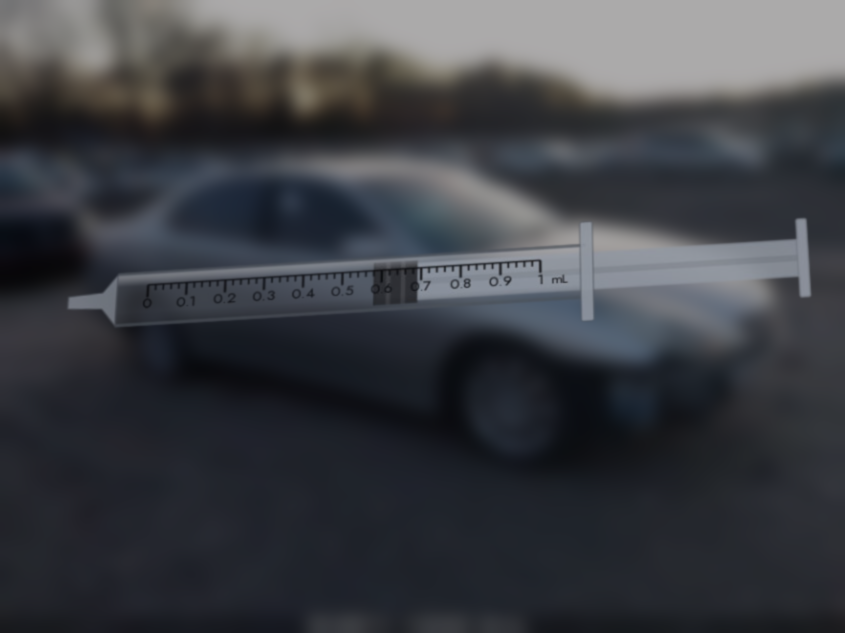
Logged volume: 0.58 mL
